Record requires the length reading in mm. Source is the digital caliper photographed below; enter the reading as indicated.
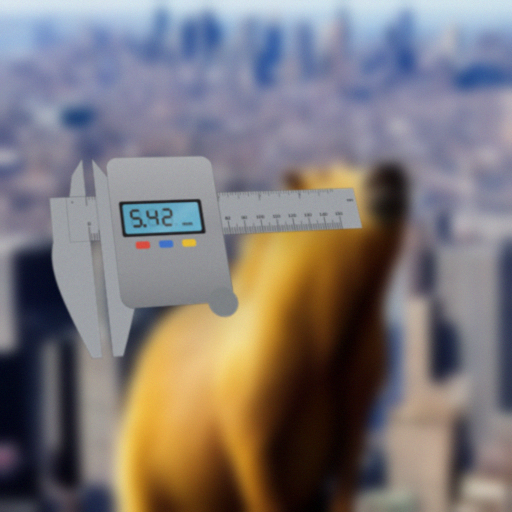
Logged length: 5.42 mm
